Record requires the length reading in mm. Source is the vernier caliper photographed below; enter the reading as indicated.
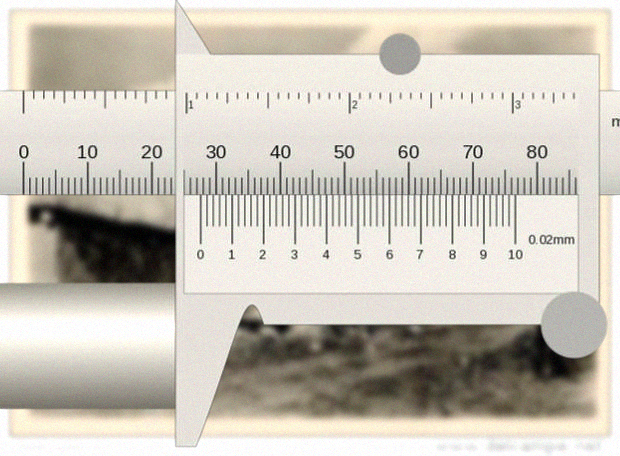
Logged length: 27.6 mm
